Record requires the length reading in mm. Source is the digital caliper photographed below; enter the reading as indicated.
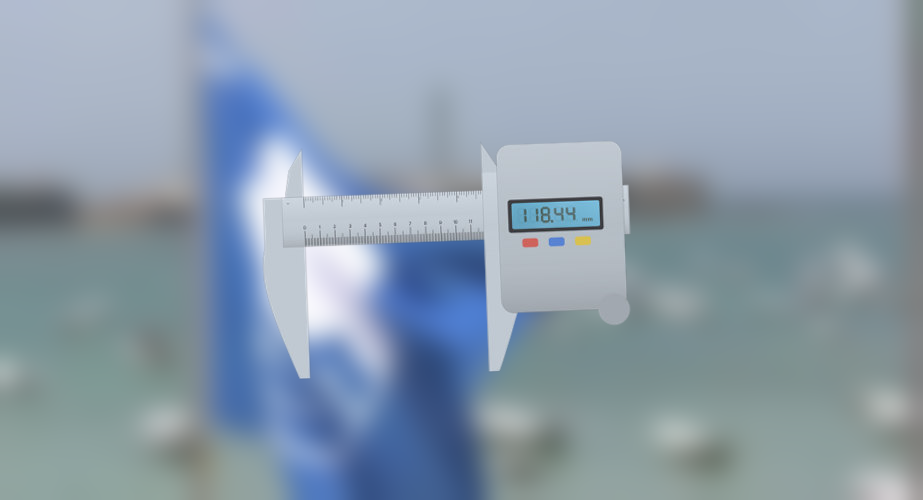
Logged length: 118.44 mm
